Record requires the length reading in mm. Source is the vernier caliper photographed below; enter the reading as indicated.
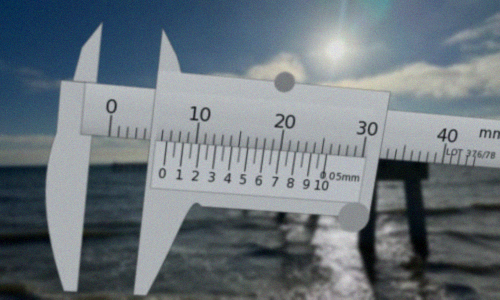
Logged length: 6.6 mm
